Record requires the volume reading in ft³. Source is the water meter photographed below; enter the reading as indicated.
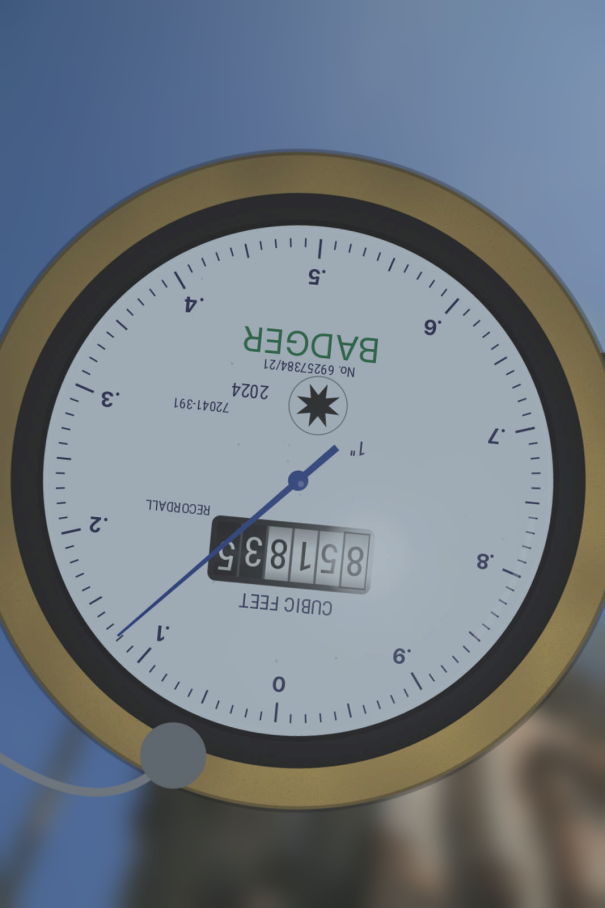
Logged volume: 851835.12 ft³
